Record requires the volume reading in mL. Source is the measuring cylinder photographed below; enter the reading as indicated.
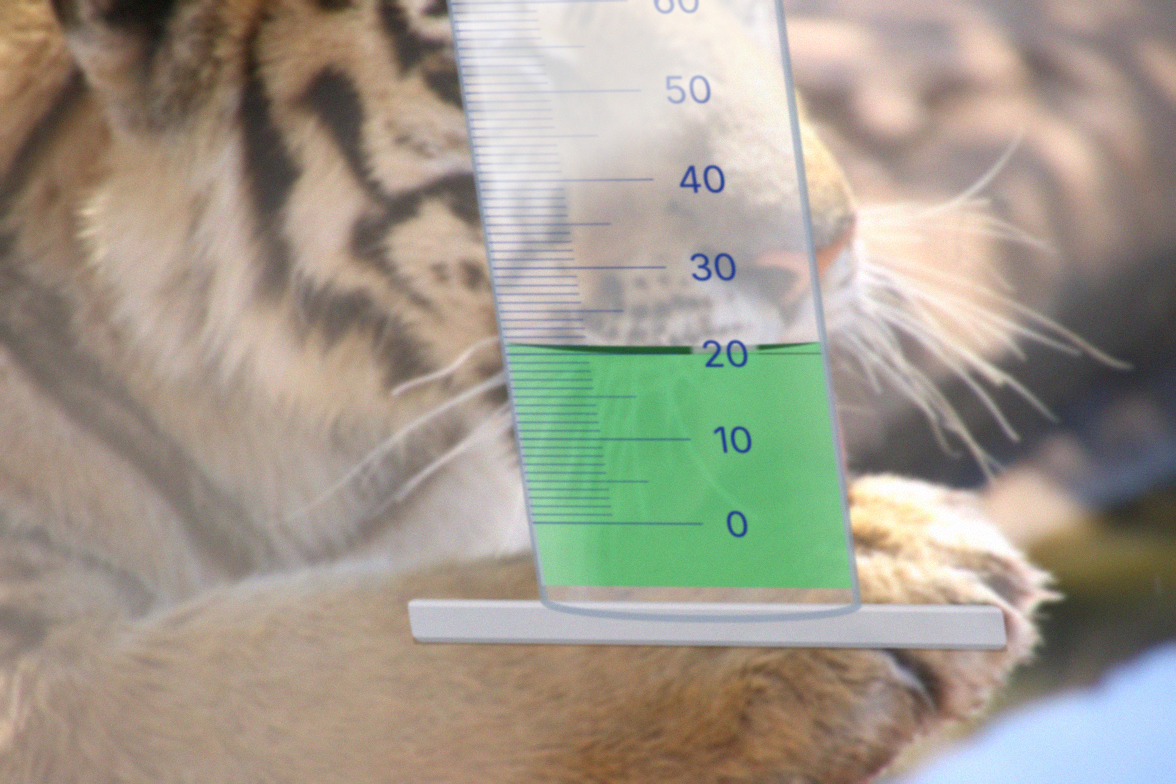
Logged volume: 20 mL
